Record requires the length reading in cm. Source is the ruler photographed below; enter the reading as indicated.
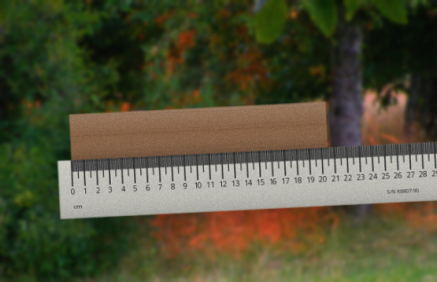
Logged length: 20.5 cm
